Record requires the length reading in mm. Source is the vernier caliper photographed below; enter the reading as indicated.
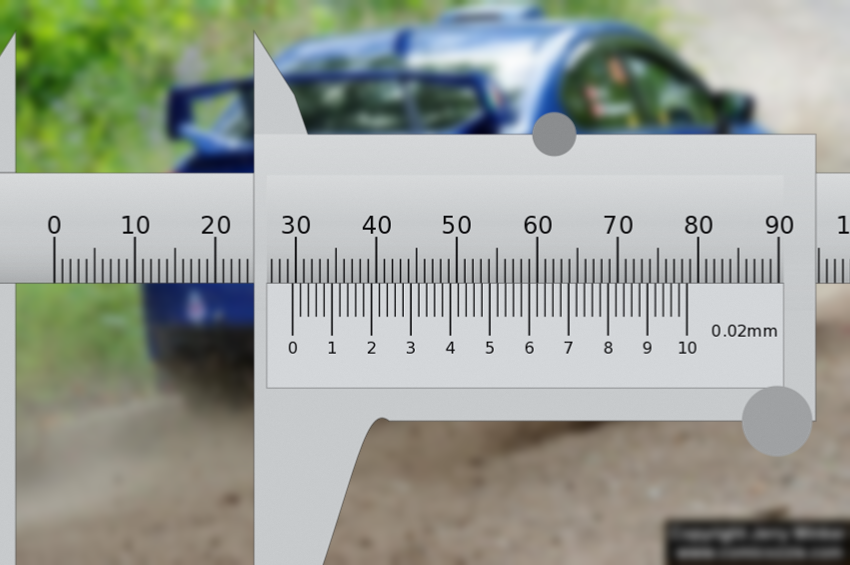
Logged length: 29.6 mm
